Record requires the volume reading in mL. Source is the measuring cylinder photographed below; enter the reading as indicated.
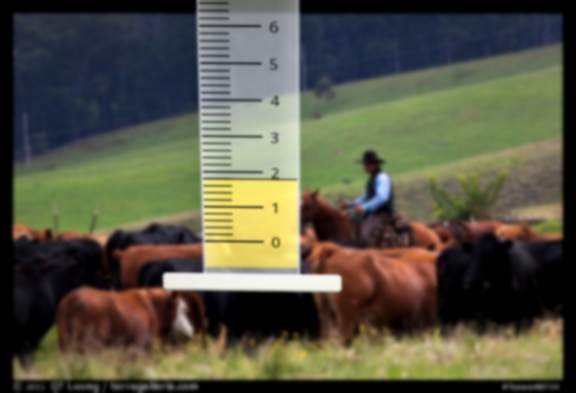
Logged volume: 1.8 mL
